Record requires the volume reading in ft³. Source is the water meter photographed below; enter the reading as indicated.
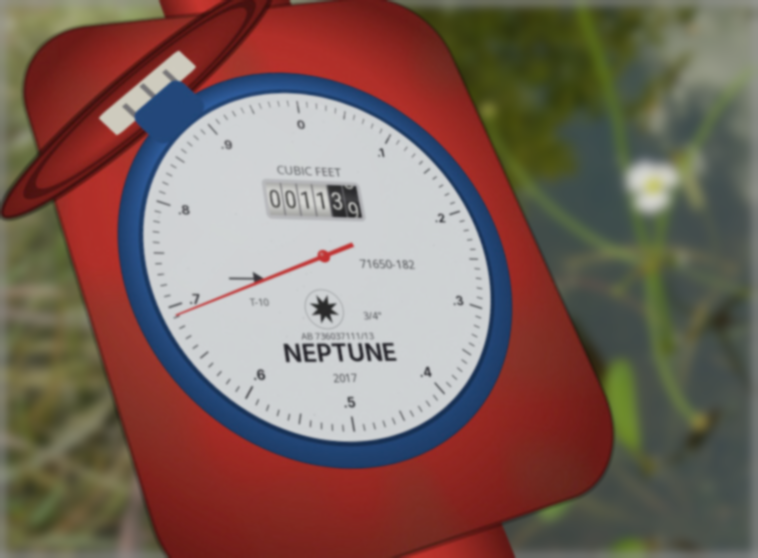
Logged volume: 1138.69 ft³
